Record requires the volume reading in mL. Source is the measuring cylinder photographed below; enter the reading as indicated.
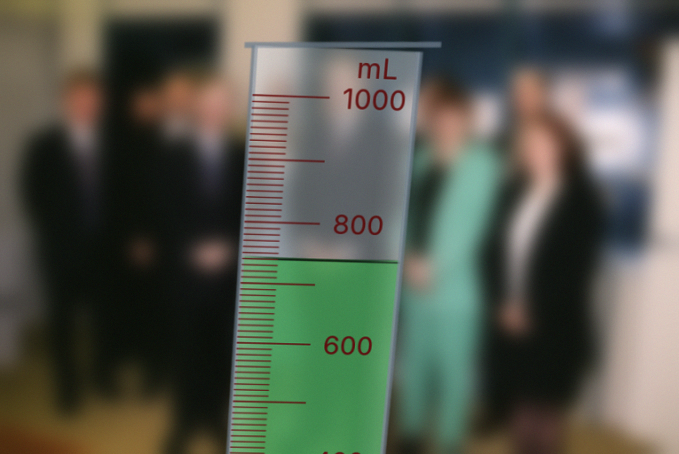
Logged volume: 740 mL
